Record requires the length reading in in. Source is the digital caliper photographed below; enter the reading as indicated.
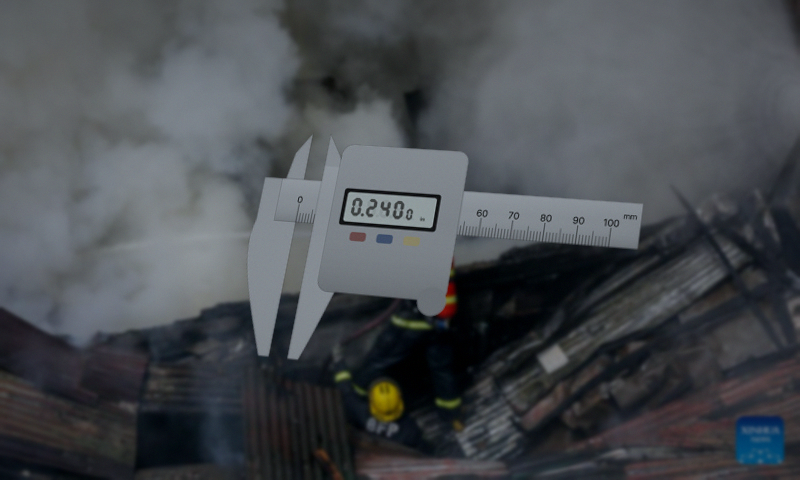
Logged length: 0.2400 in
